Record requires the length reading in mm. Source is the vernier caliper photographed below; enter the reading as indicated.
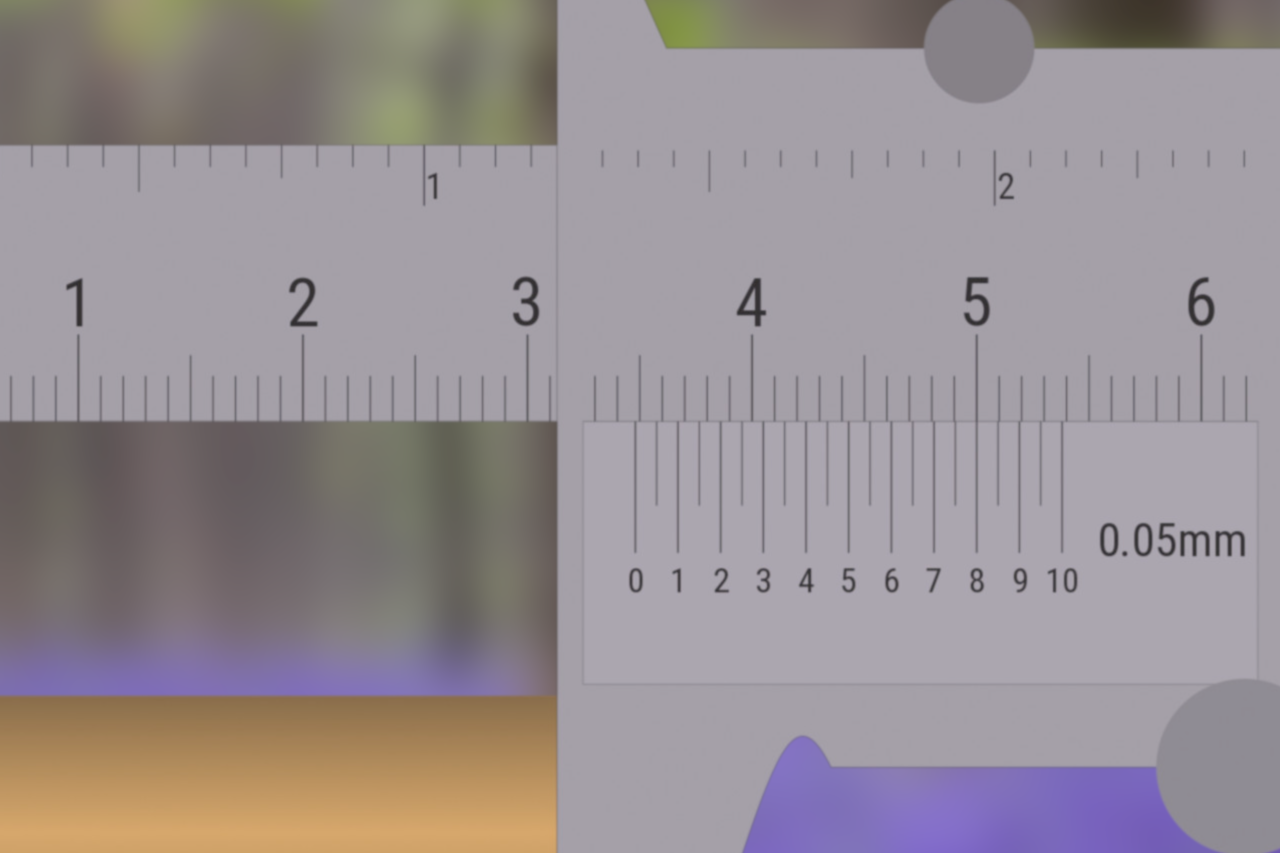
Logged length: 34.8 mm
